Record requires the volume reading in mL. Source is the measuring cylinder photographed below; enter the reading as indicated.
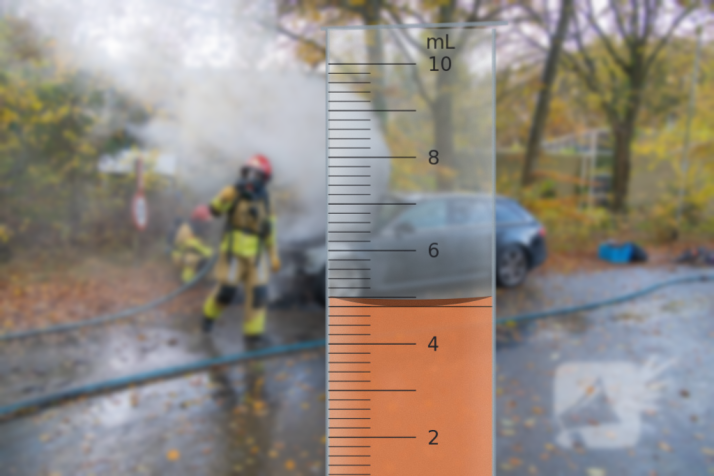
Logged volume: 4.8 mL
